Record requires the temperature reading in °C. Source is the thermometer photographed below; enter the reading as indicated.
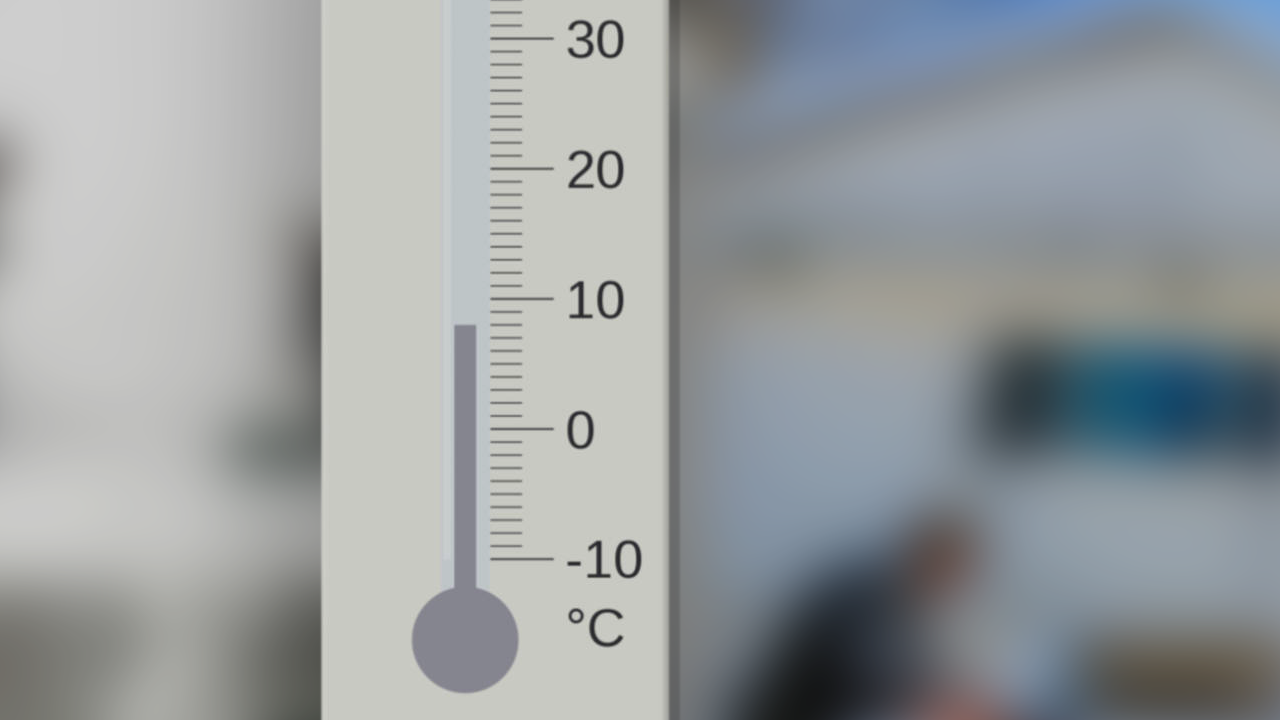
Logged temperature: 8 °C
